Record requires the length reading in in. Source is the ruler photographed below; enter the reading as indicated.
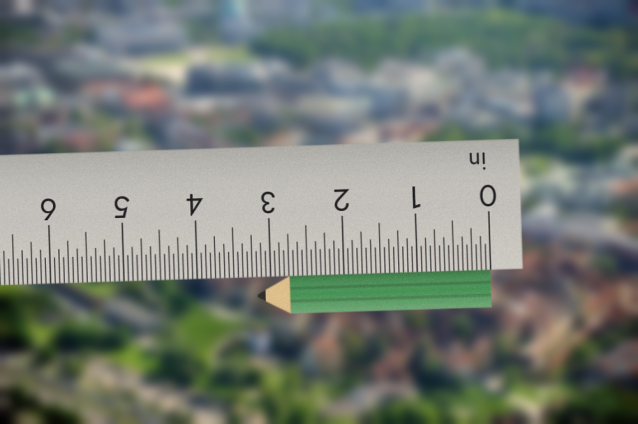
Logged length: 3.1875 in
